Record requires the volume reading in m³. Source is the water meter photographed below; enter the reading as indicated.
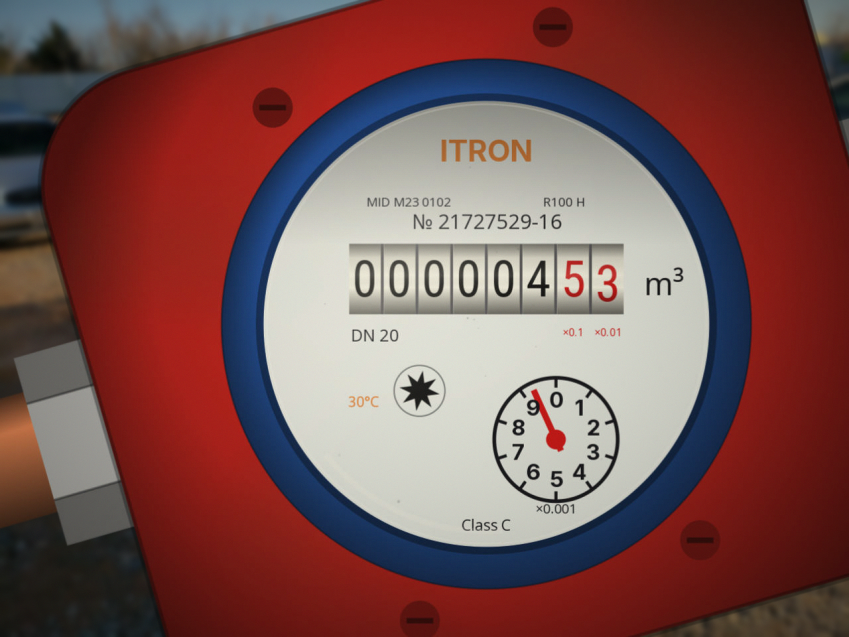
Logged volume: 4.529 m³
